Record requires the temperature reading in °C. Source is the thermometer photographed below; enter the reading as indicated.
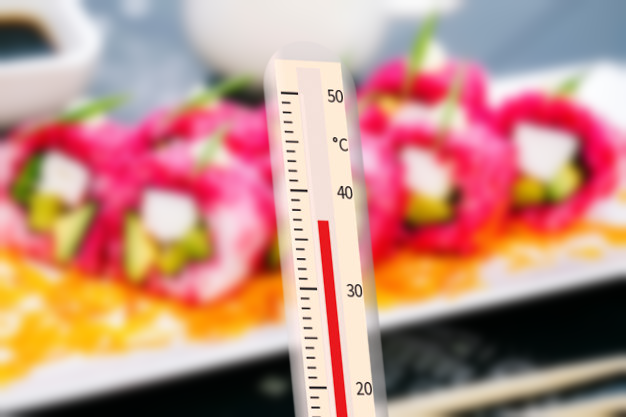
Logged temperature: 37 °C
